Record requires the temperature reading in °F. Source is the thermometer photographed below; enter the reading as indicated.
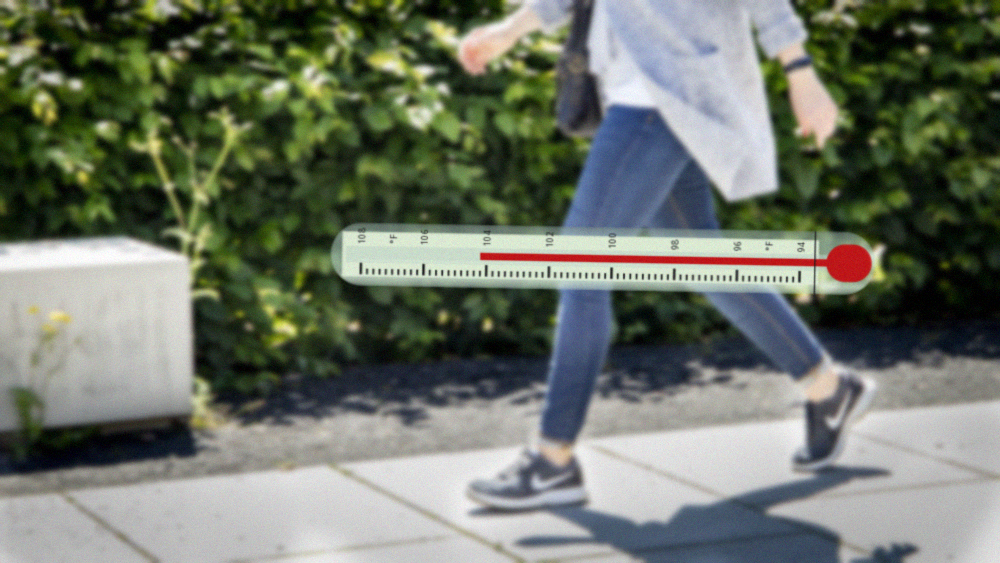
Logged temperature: 104.2 °F
